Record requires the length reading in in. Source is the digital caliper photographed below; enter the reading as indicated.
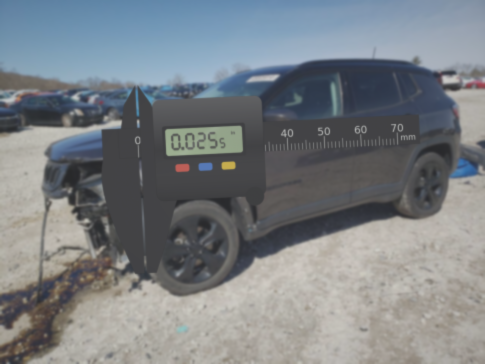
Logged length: 0.0255 in
